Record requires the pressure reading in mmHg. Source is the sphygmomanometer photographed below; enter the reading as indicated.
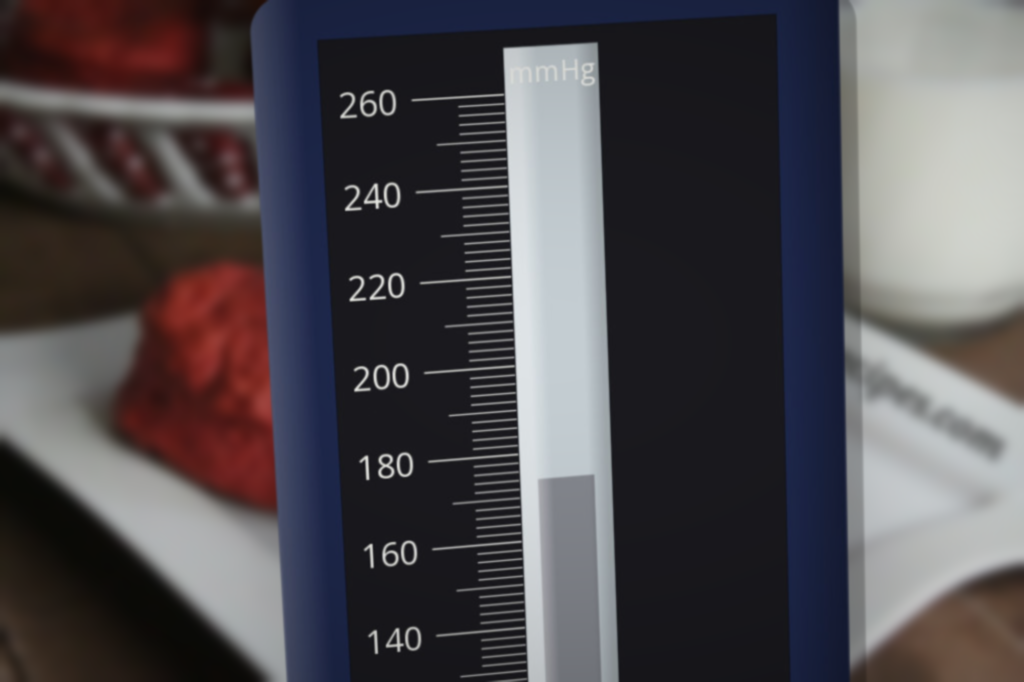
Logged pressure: 174 mmHg
